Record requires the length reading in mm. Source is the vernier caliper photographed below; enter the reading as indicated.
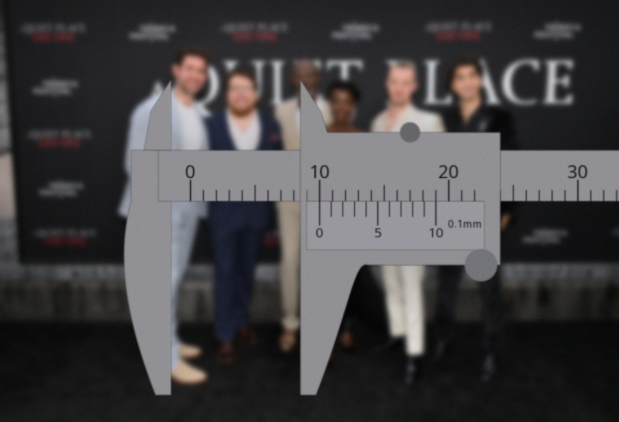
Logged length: 10.0 mm
